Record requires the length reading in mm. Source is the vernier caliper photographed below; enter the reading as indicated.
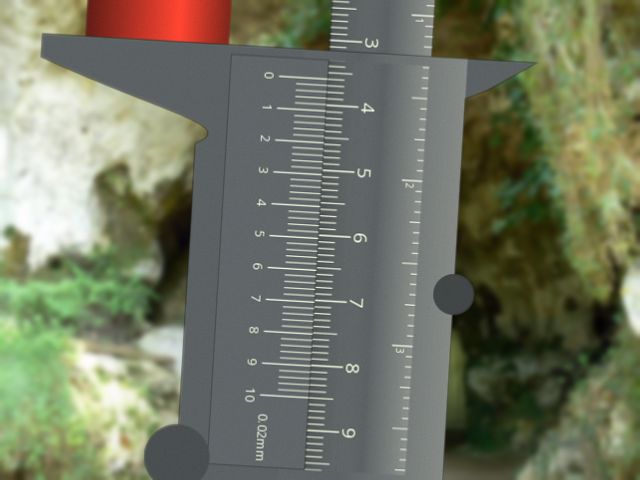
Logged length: 36.0 mm
